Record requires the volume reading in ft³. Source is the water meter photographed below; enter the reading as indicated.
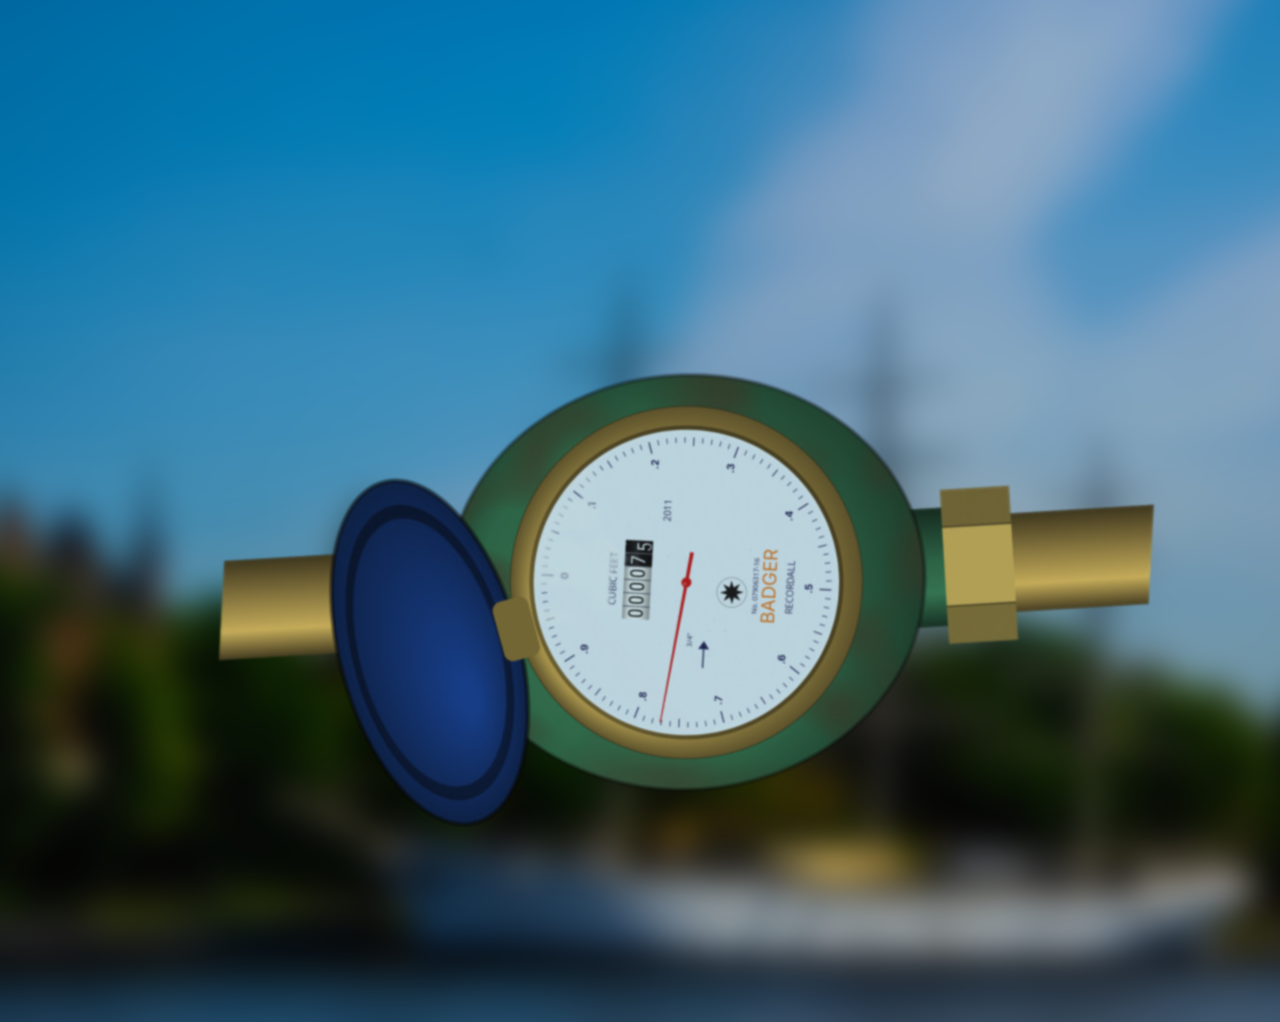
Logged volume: 74.77 ft³
